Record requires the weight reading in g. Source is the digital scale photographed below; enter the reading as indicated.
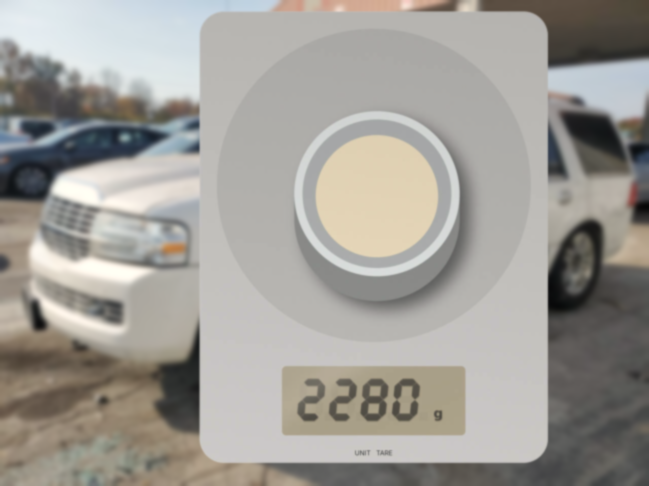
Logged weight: 2280 g
